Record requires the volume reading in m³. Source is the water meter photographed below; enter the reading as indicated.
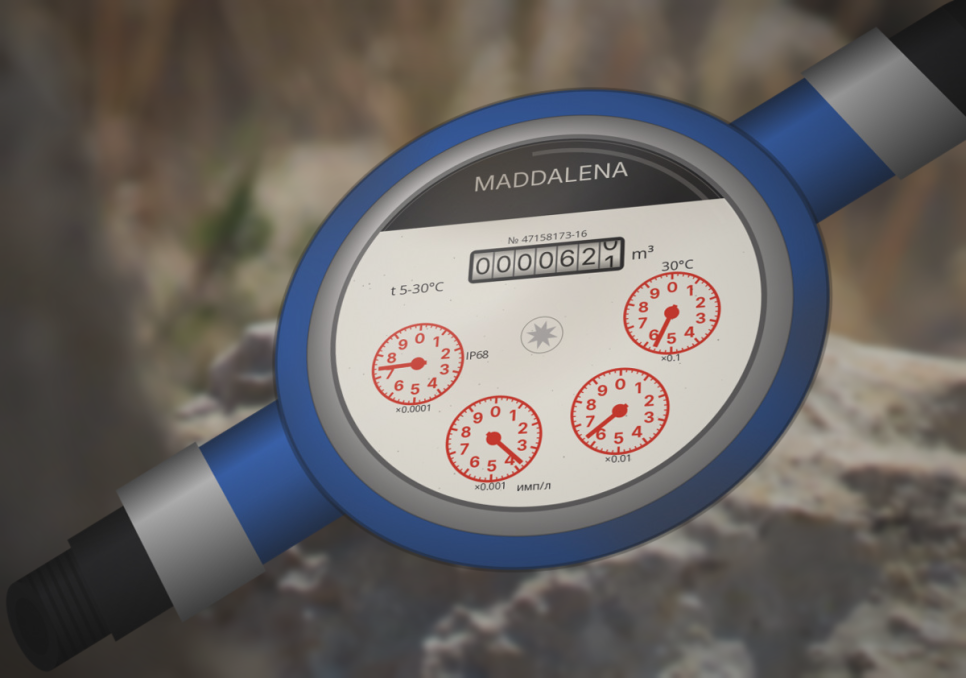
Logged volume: 620.5637 m³
